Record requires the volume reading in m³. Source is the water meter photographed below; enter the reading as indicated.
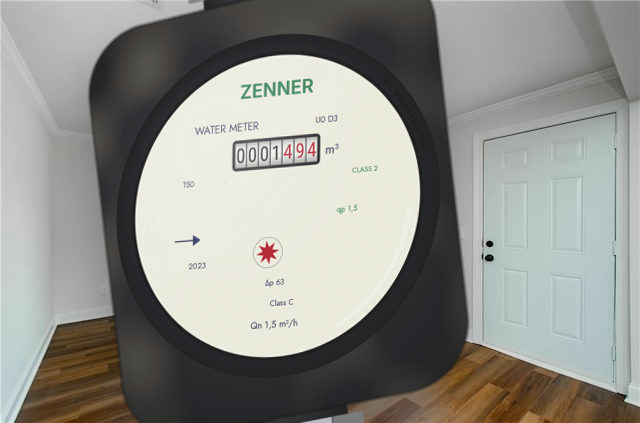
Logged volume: 1.494 m³
